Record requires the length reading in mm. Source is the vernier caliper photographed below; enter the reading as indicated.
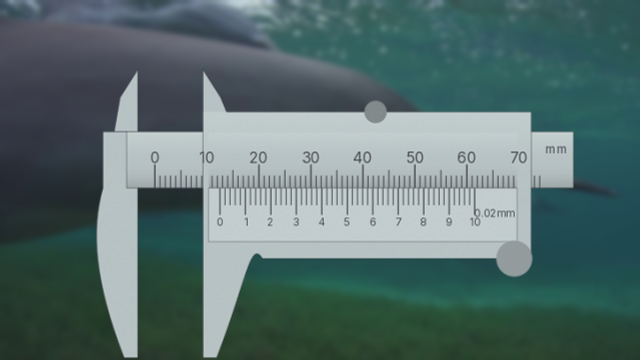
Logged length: 12.5 mm
